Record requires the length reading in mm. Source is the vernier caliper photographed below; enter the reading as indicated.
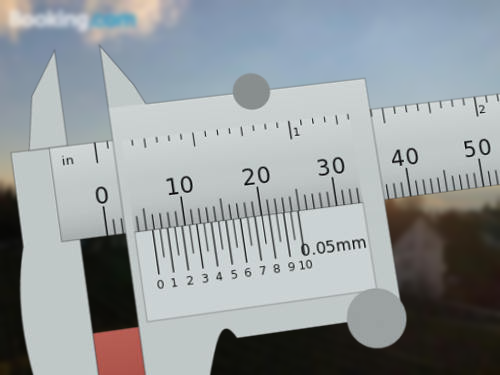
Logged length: 5.8 mm
